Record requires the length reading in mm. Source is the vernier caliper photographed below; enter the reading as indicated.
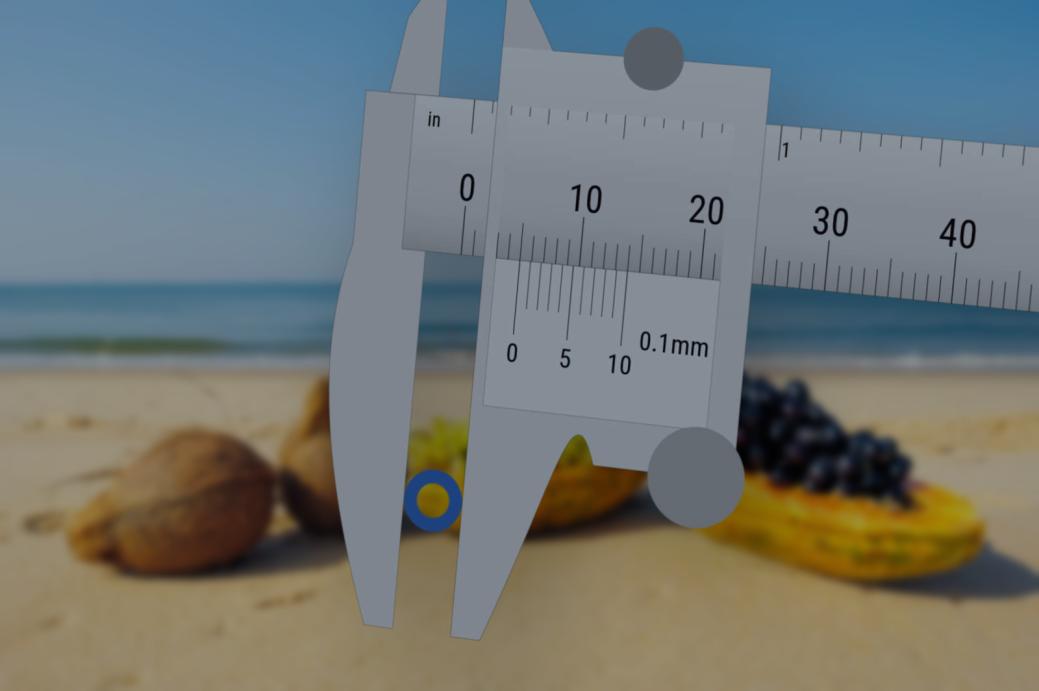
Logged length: 5.0 mm
